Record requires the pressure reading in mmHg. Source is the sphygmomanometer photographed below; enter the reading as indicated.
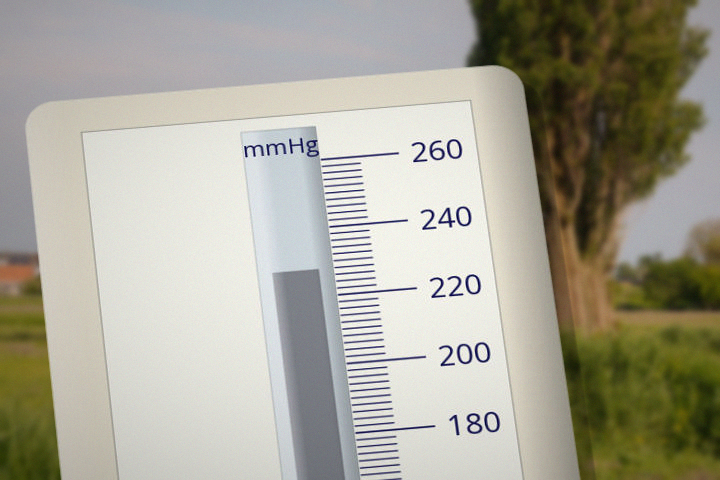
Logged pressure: 228 mmHg
